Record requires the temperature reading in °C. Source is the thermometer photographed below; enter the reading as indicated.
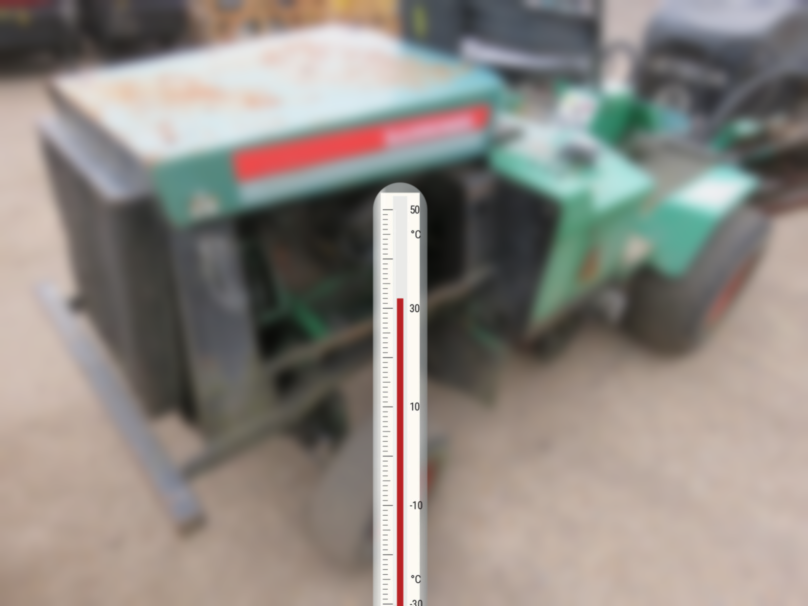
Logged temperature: 32 °C
